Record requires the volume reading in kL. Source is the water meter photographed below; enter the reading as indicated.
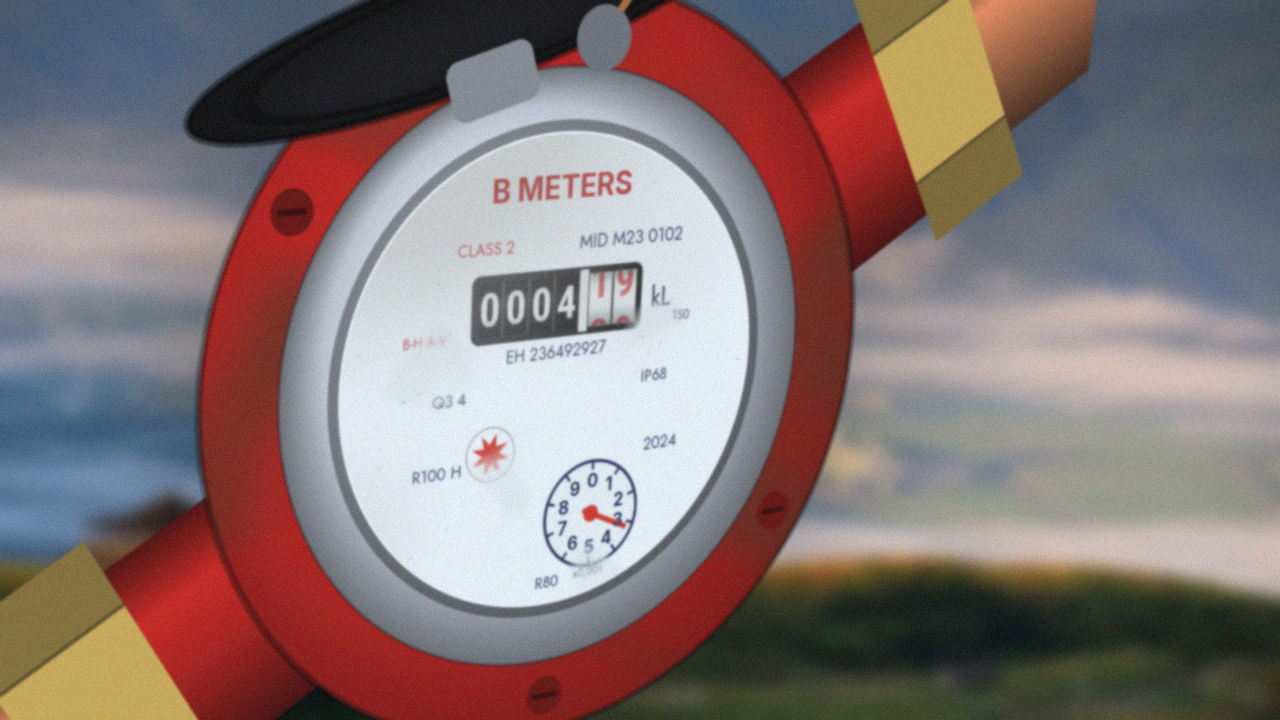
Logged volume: 4.193 kL
